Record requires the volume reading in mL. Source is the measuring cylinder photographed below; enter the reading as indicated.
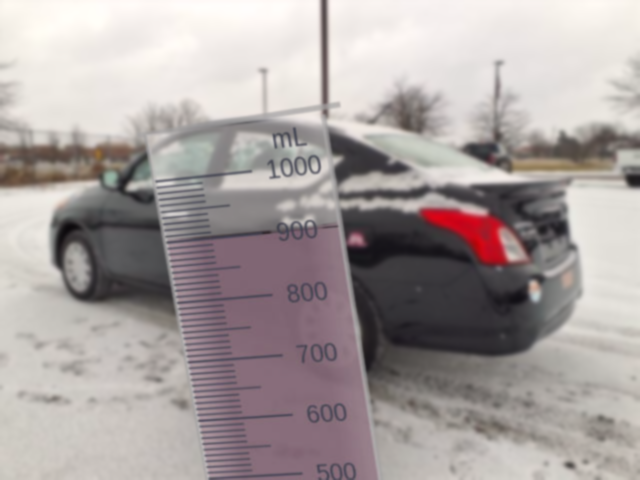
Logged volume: 900 mL
